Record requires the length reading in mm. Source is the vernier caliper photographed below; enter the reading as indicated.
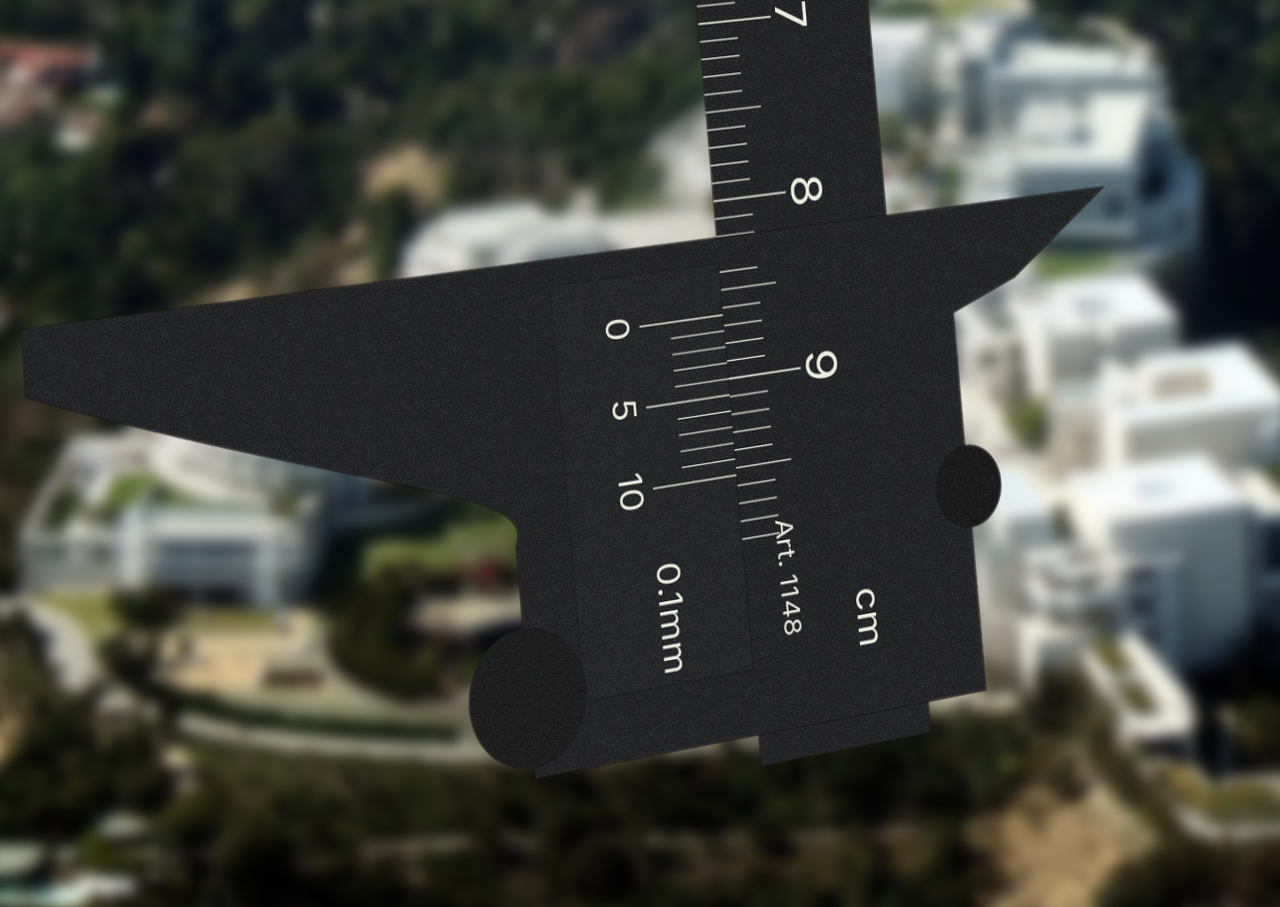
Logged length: 86.4 mm
